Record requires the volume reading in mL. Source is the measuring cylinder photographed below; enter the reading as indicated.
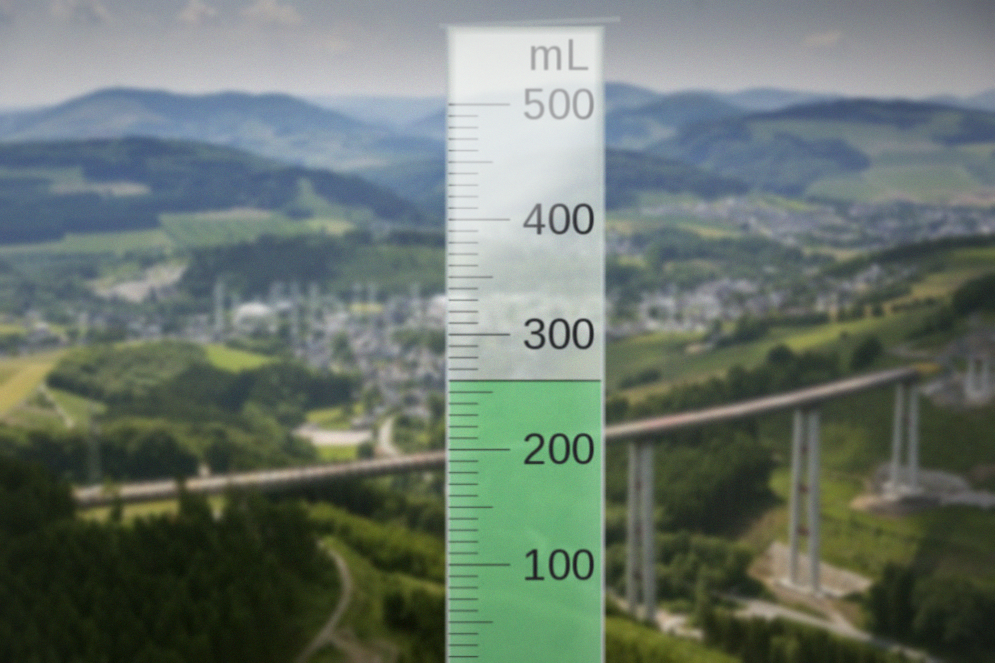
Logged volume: 260 mL
